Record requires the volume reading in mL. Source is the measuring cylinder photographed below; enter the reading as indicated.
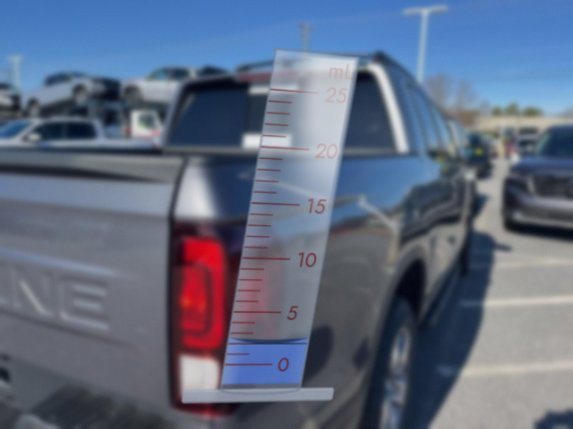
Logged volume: 2 mL
